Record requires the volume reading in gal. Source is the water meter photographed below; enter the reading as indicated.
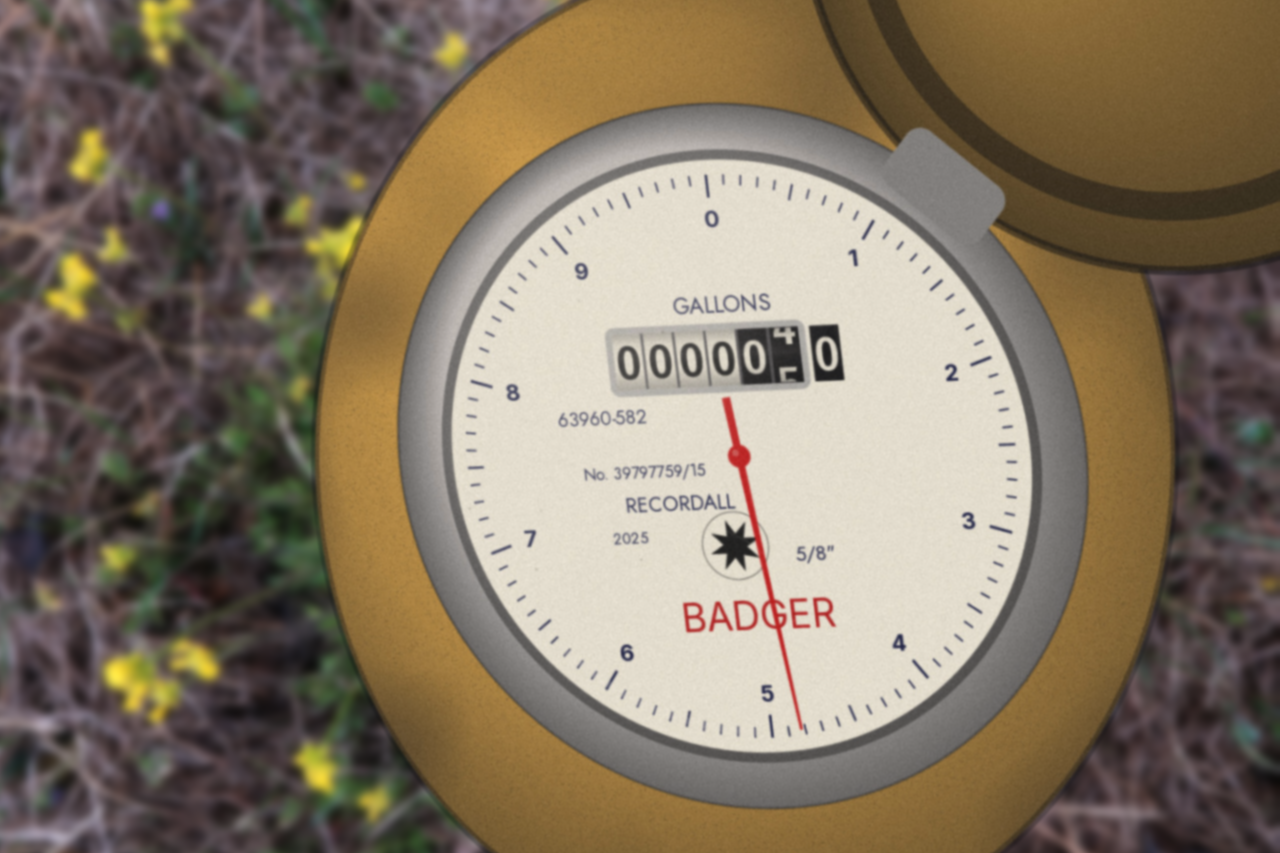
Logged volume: 44.8 gal
